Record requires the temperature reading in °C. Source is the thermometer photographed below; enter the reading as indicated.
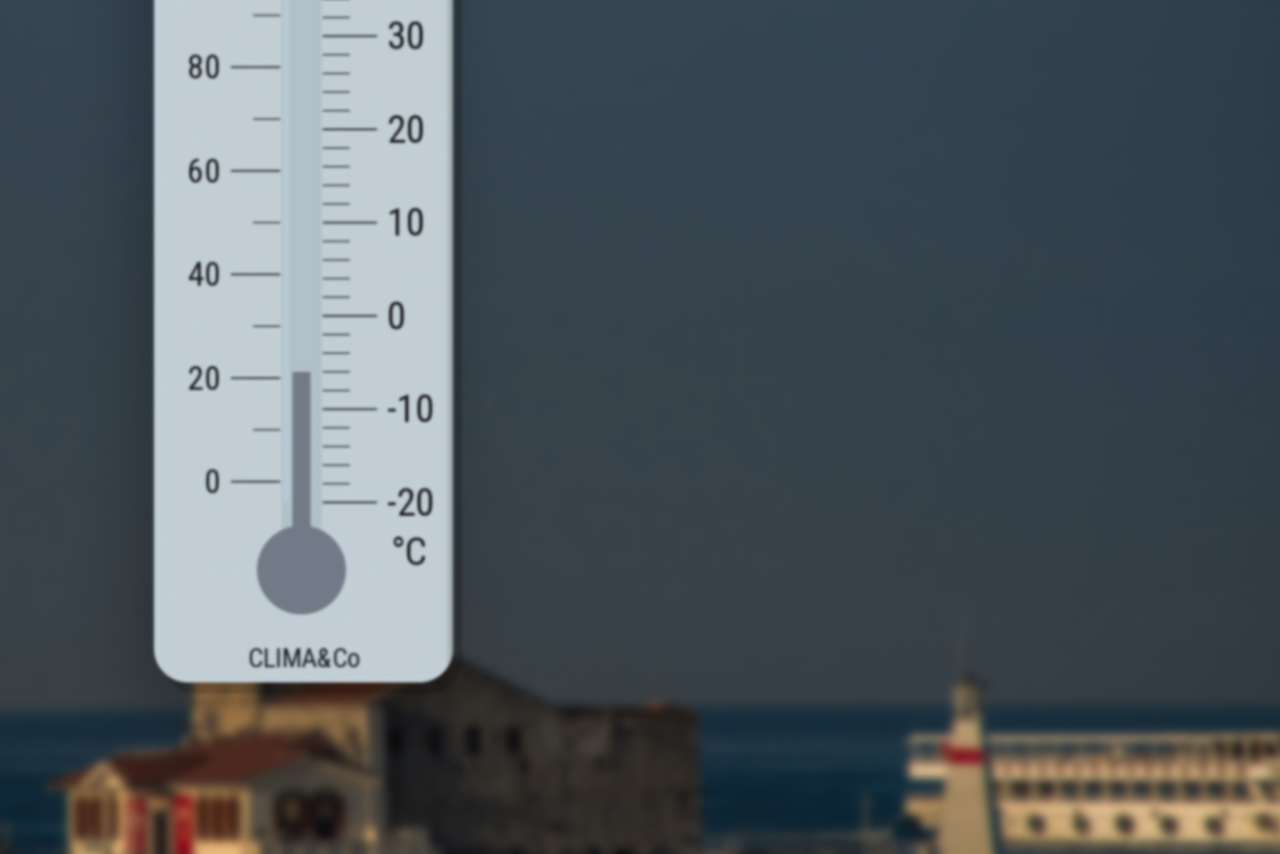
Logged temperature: -6 °C
